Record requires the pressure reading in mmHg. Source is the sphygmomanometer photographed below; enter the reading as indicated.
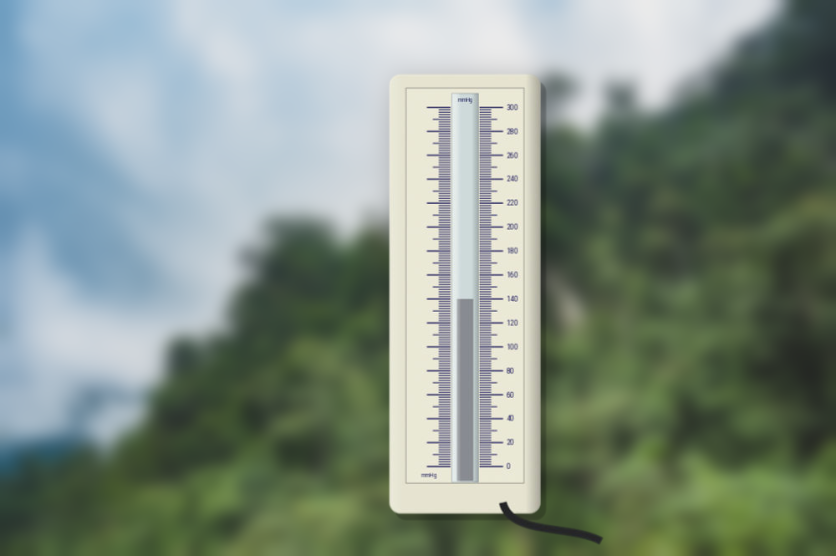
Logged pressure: 140 mmHg
